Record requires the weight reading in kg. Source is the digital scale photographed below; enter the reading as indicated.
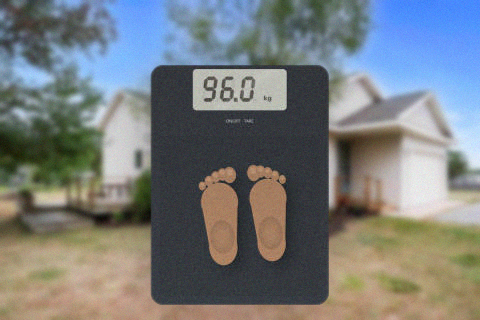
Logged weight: 96.0 kg
